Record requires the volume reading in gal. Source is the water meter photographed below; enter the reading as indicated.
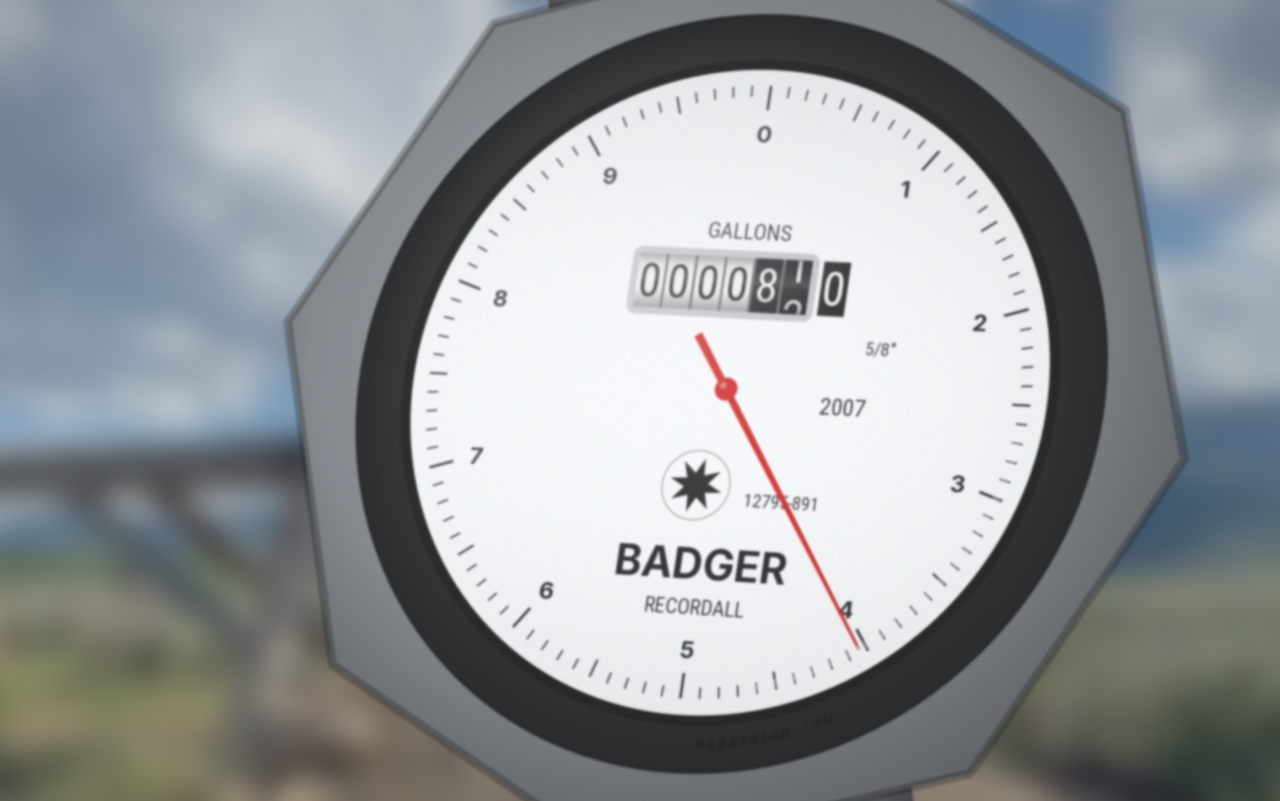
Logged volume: 814.0 gal
